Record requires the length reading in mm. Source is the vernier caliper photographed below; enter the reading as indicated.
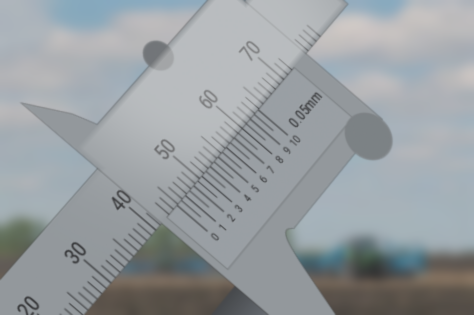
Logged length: 44.8 mm
